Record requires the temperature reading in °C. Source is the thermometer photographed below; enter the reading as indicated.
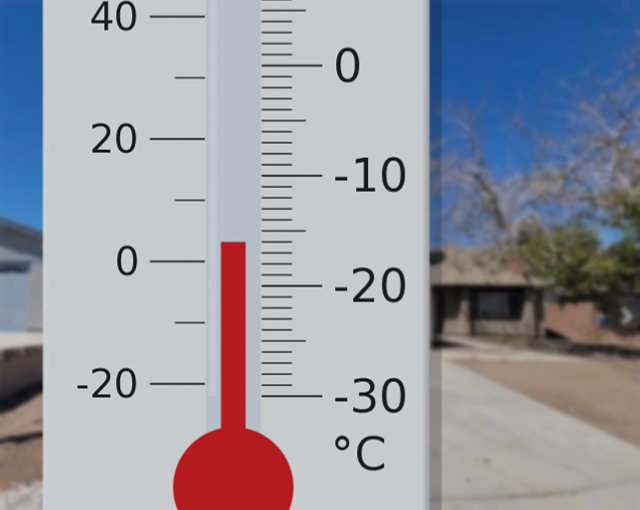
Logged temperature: -16 °C
